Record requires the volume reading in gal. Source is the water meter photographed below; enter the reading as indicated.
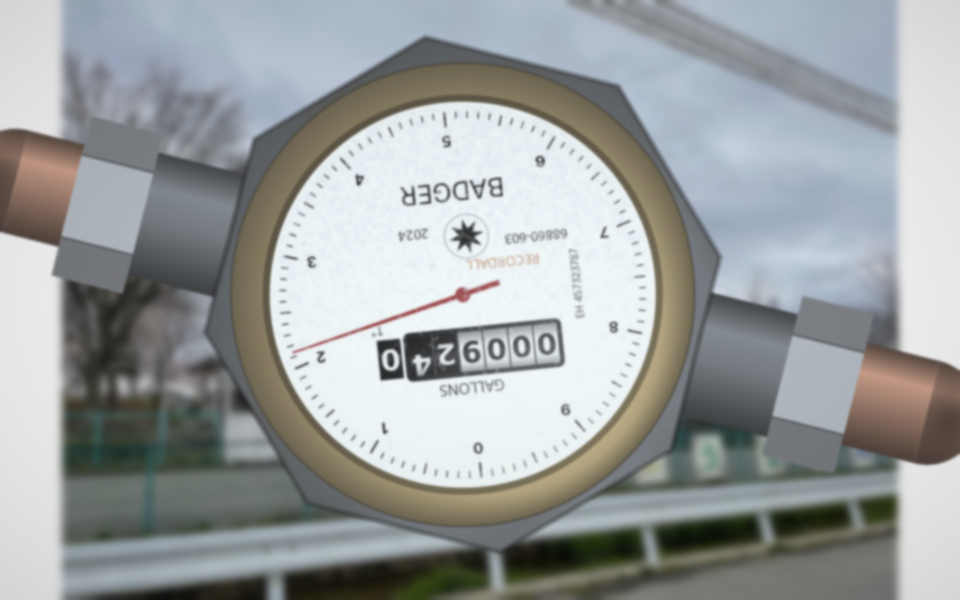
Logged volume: 9242.1 gal
